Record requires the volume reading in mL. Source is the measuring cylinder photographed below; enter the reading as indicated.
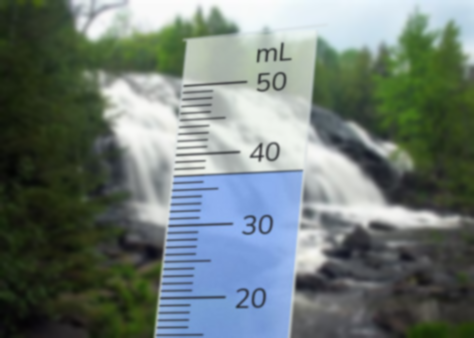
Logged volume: 37 mL
